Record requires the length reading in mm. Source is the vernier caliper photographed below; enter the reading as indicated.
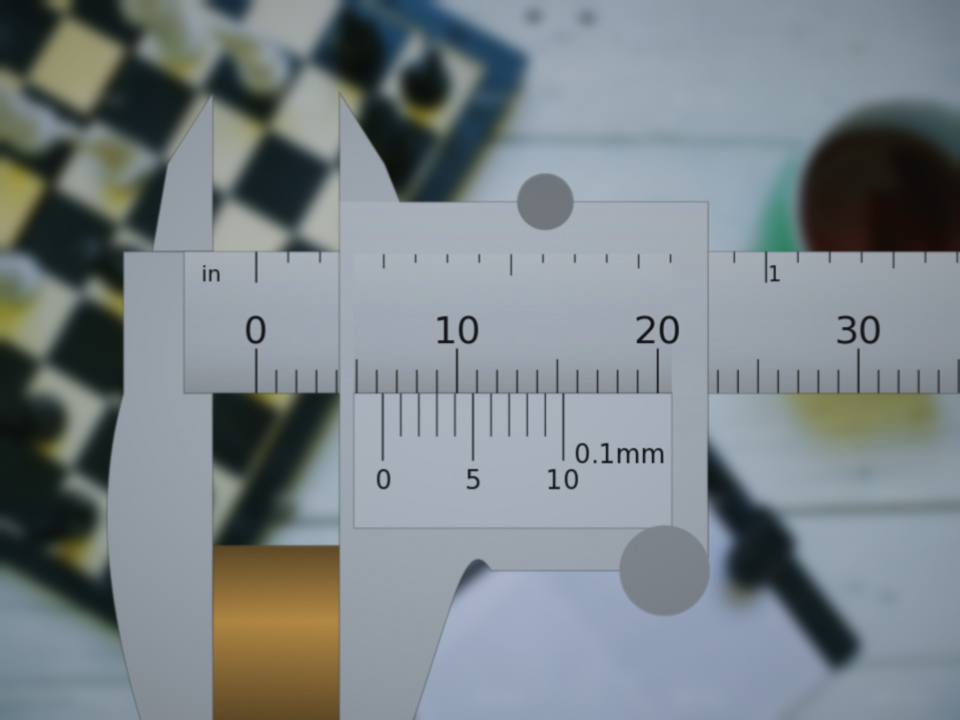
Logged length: 6.3 mm
